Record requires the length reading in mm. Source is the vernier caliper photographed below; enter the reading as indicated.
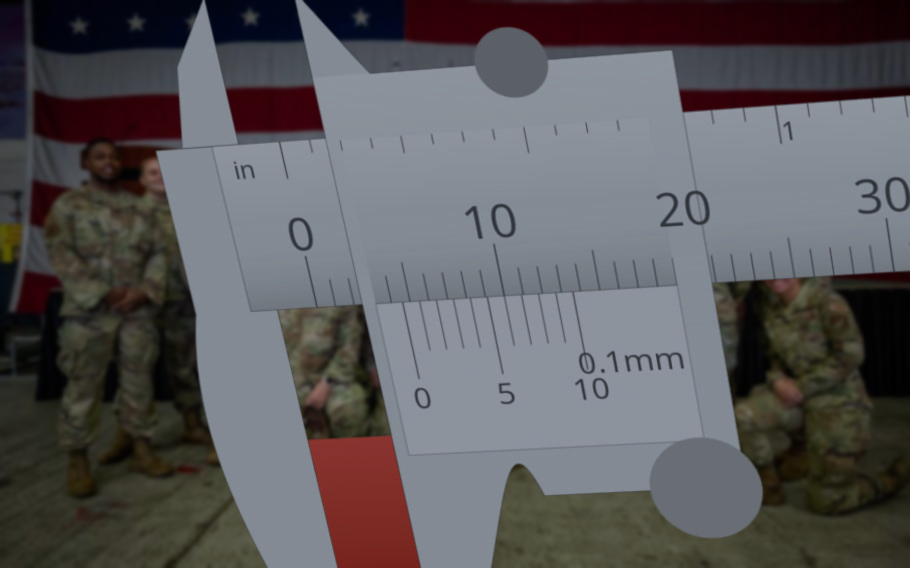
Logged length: 4.6 mm
